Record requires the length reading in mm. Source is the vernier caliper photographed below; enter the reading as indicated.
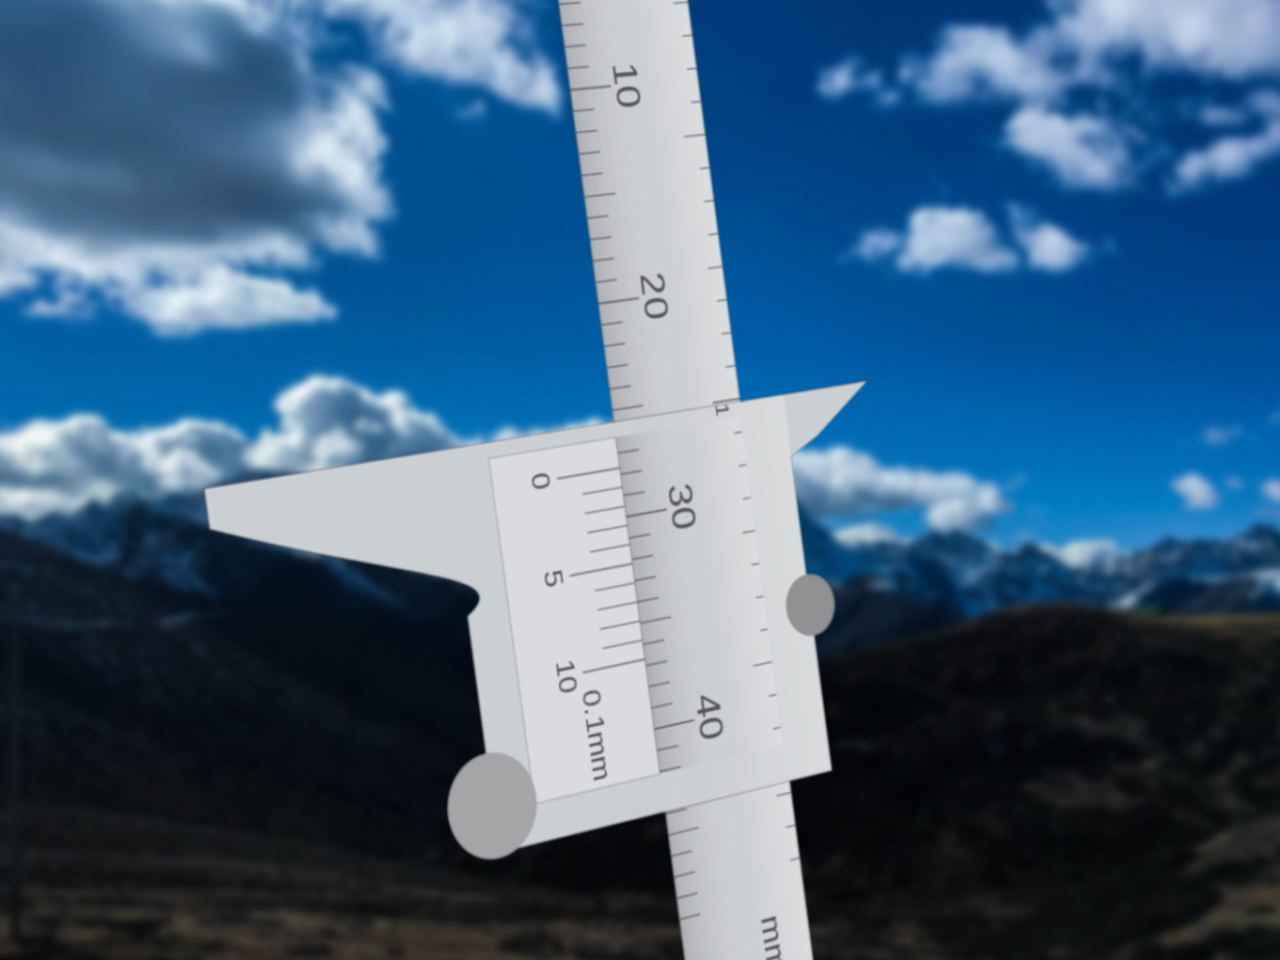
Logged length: 27.7 mm
